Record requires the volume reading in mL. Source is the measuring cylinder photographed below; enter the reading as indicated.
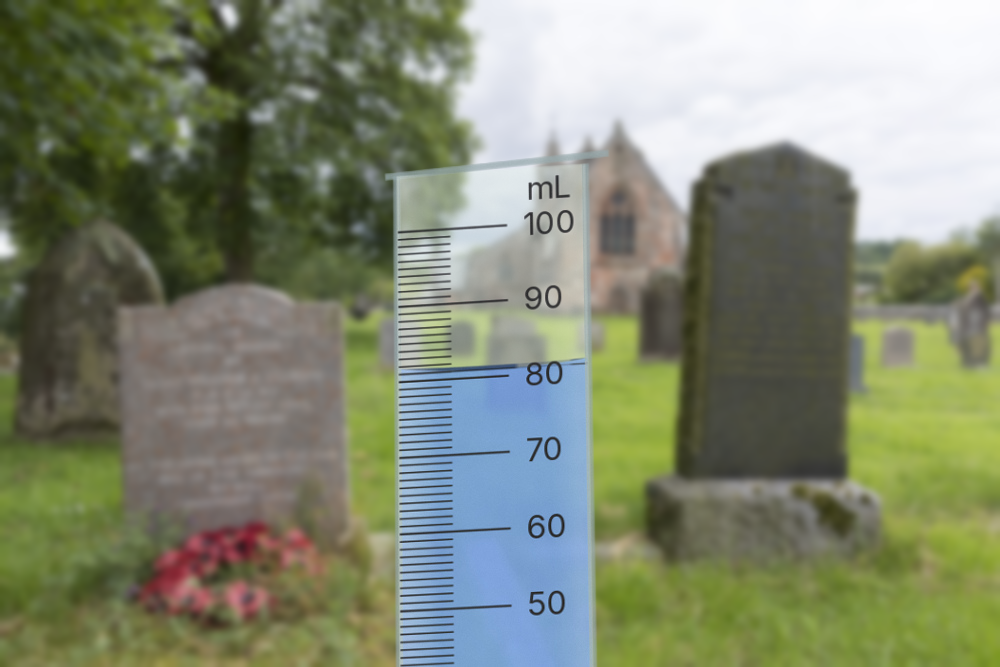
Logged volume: 81 mL
